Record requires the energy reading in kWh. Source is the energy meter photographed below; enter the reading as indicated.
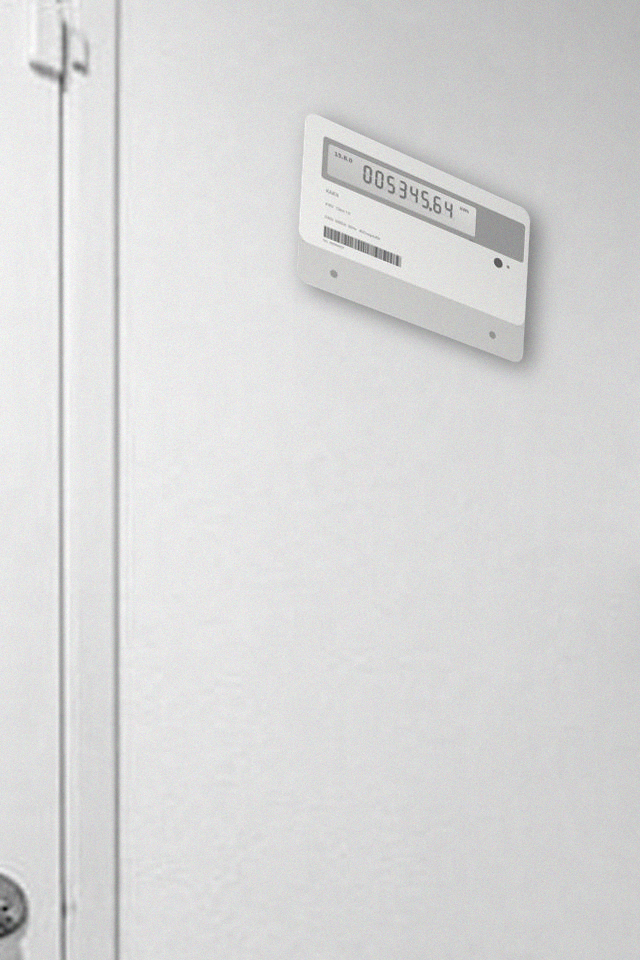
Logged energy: 5345.64 kWh
